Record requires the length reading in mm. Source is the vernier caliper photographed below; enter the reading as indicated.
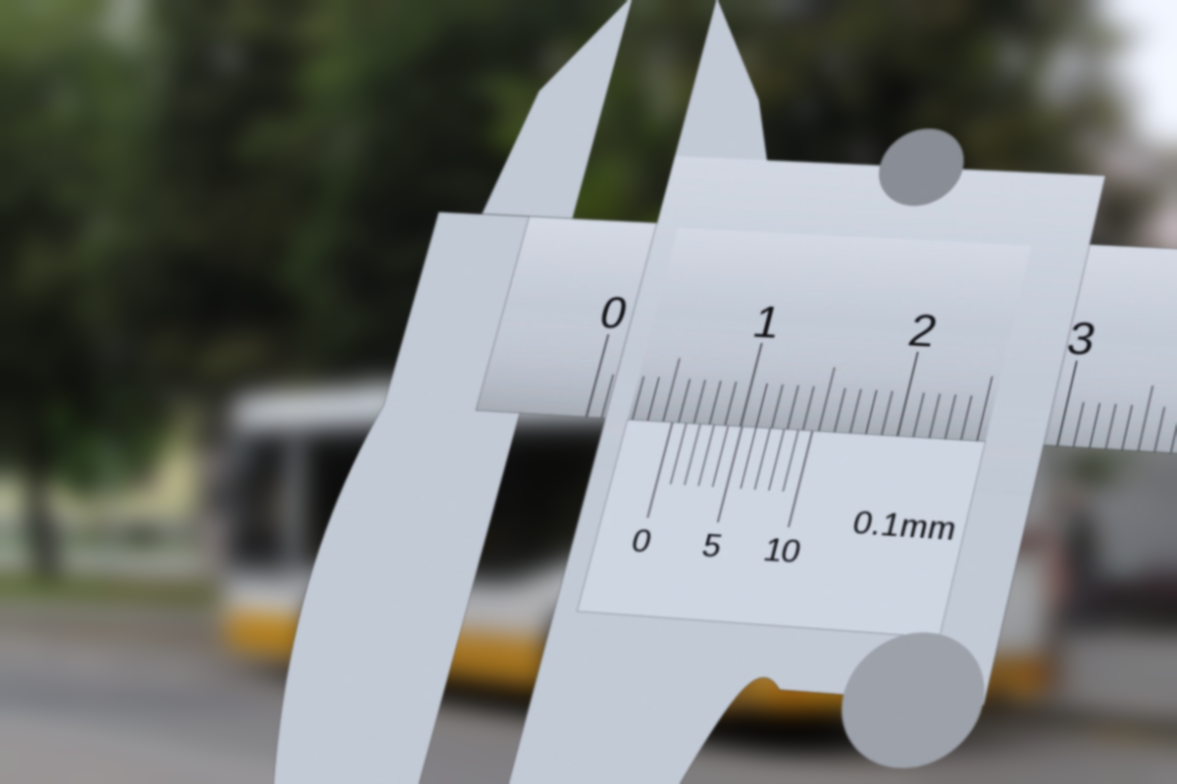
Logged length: 5.6 mm
